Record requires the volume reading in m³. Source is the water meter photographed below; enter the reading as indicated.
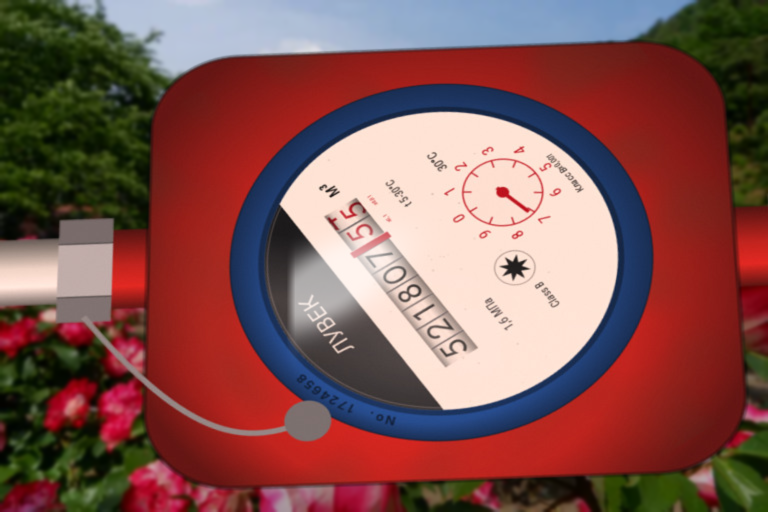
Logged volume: 521807.547 m³
